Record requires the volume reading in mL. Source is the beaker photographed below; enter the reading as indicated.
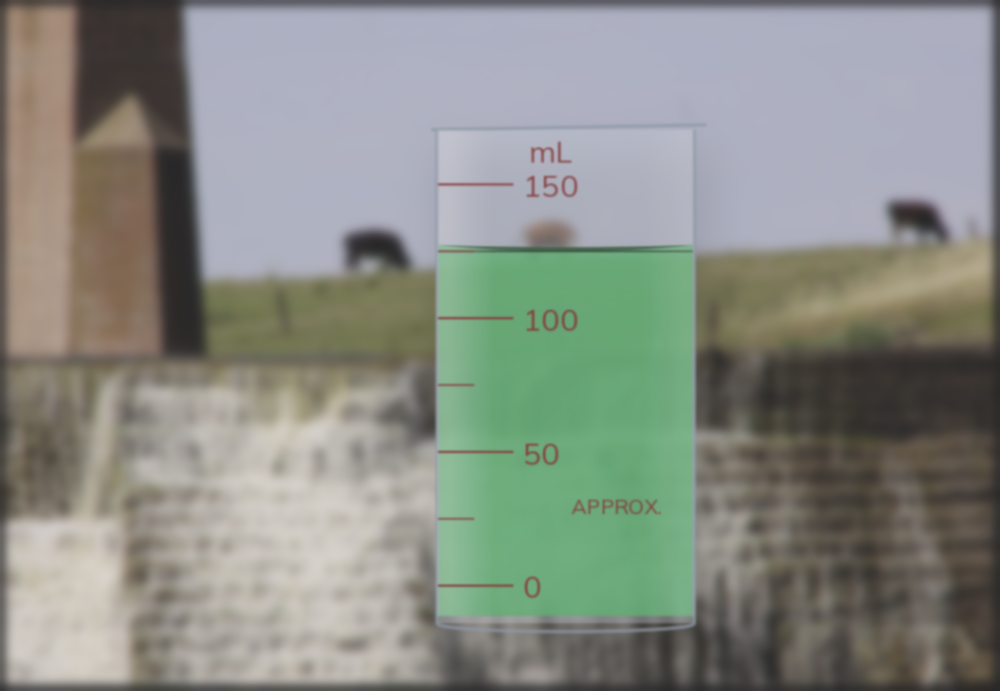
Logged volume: 125 mL
